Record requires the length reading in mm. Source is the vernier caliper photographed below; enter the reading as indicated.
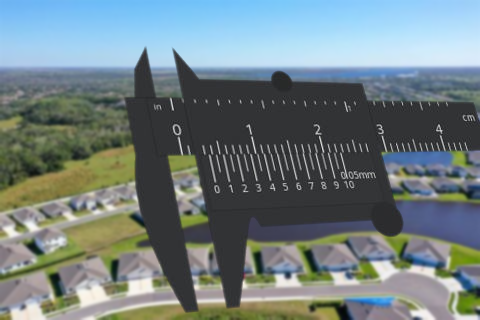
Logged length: 3.6 mm
